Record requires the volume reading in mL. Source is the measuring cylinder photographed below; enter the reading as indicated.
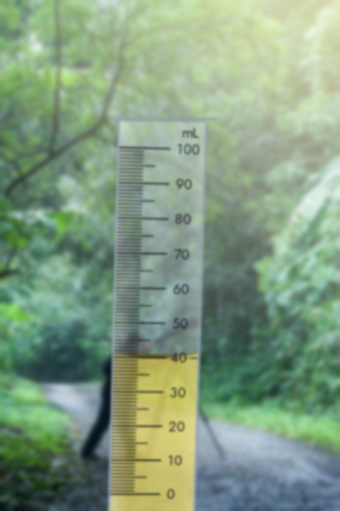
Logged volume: 40 mL
